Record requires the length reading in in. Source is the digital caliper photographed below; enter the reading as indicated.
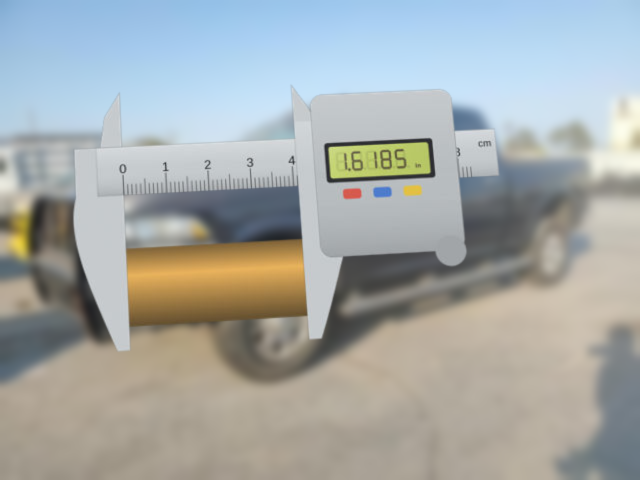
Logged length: 1.6185 in
